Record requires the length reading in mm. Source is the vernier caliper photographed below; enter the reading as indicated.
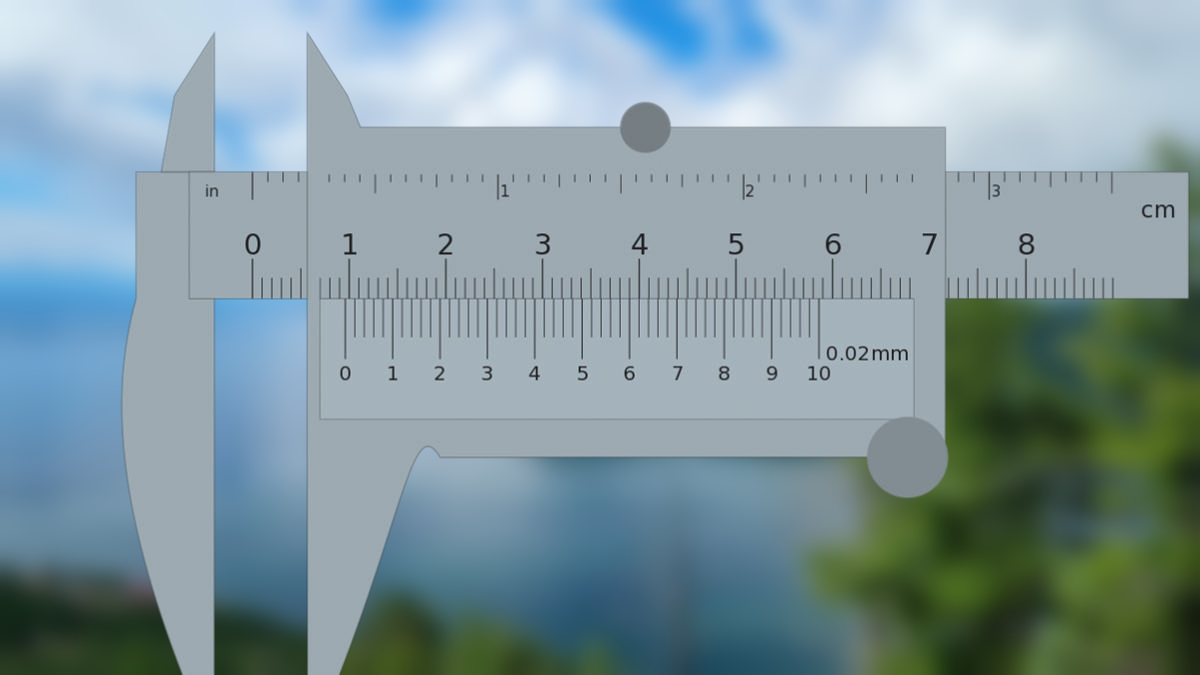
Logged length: 9.6 mm
